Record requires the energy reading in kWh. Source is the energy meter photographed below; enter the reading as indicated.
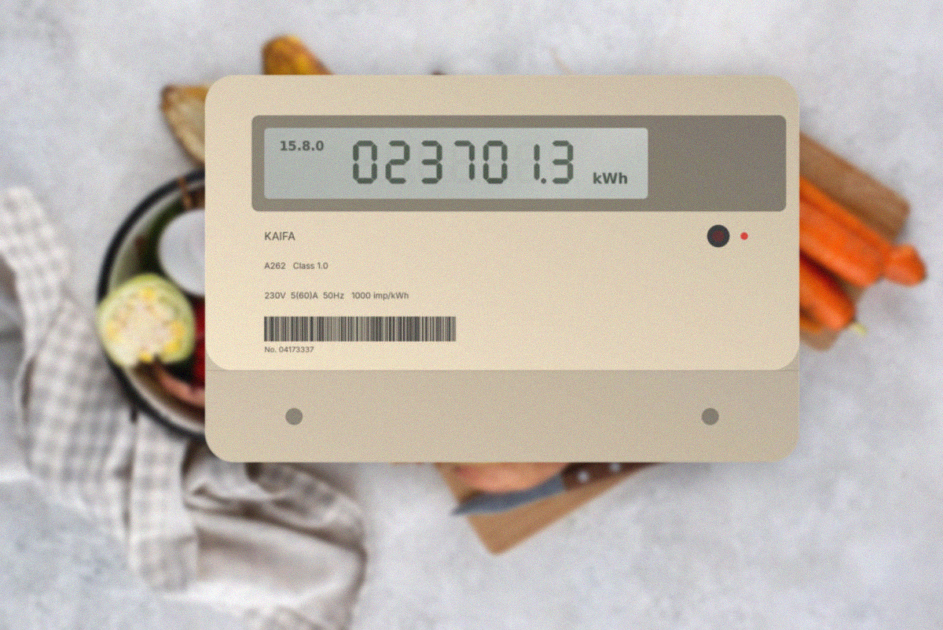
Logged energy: 23701.3 kWh
